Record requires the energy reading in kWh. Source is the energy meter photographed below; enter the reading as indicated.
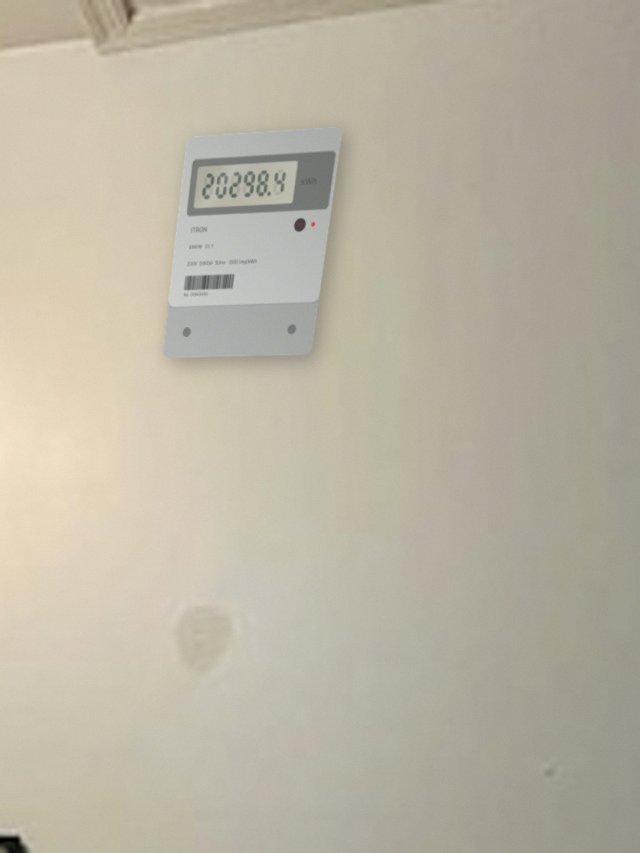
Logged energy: 20298.4 kWh
